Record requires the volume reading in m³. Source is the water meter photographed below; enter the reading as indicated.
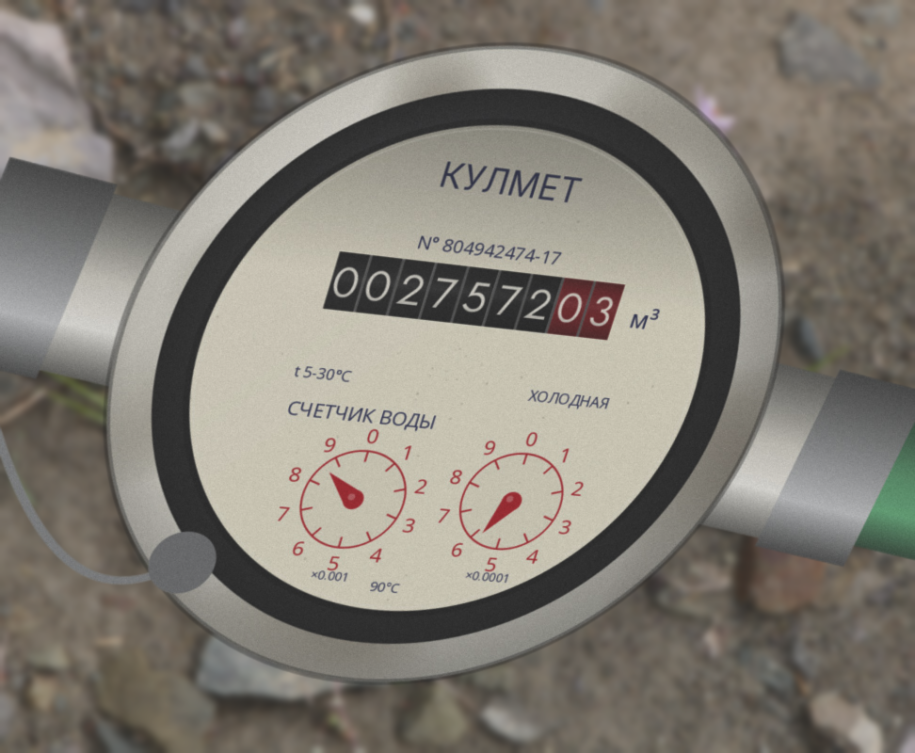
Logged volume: 27572.0385 m³
